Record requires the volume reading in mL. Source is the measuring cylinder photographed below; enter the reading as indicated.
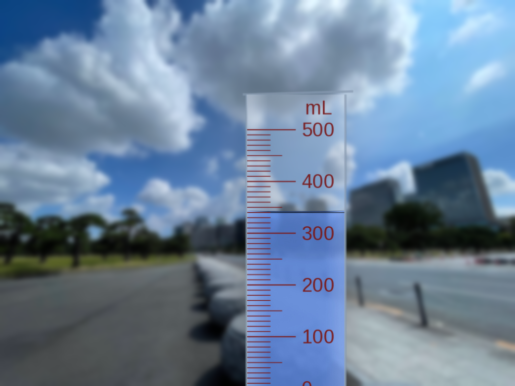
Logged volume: 340 mL
